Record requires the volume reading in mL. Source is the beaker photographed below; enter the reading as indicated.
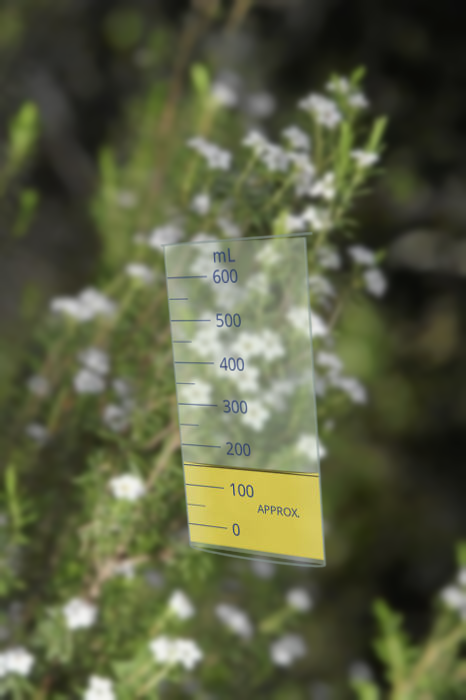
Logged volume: 150 mL
